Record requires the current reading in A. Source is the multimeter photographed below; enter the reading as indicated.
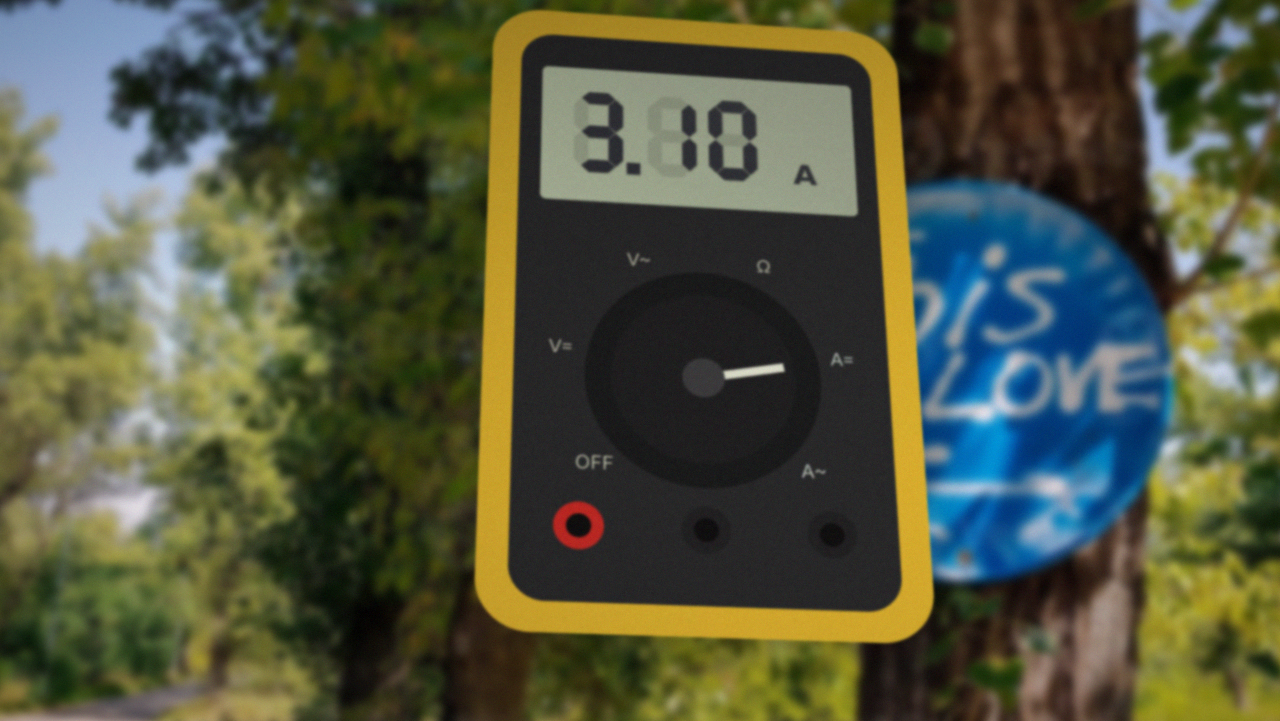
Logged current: 3.10 A
